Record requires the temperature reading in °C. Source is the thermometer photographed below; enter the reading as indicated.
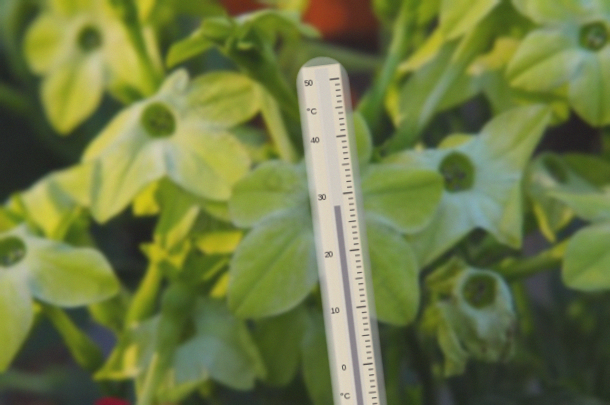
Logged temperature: 28 °C
